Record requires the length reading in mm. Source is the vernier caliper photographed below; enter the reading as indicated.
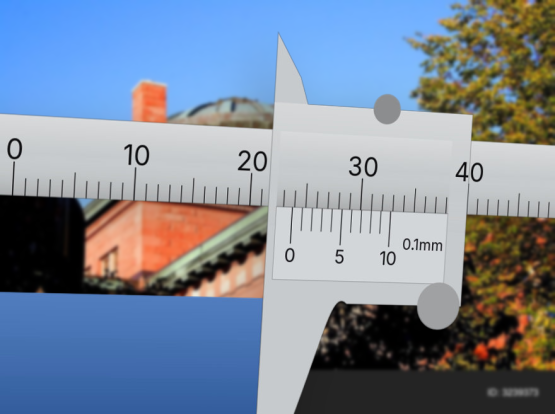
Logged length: 23.8 mm
